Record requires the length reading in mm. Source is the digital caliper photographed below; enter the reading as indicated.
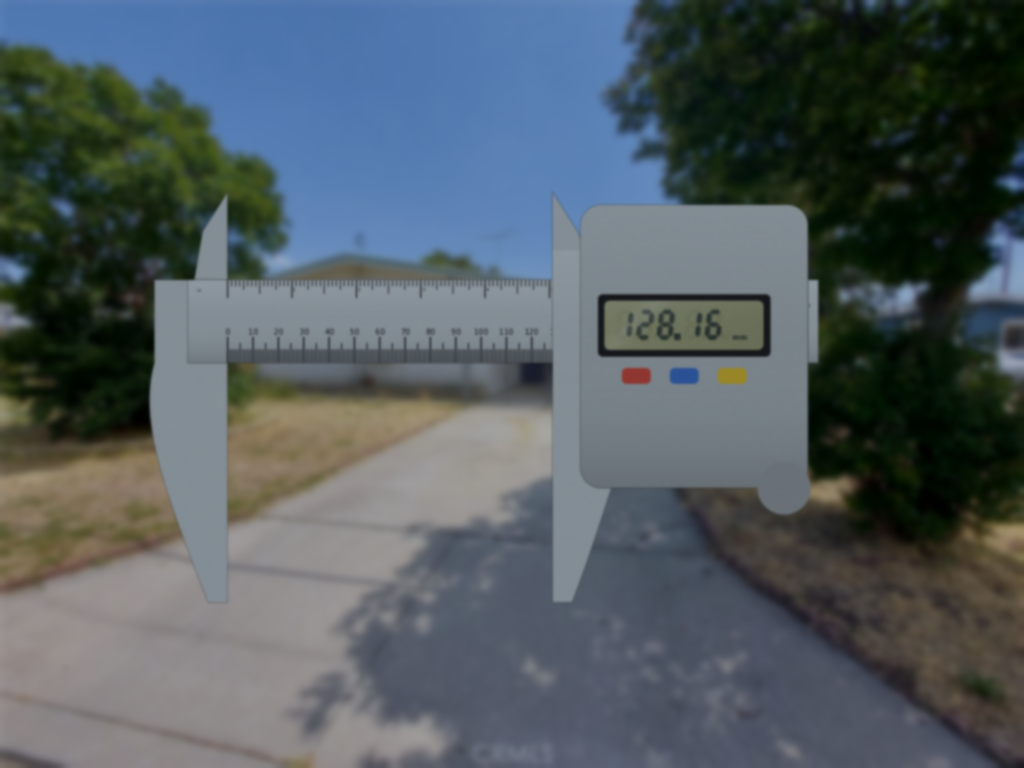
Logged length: 128.16 mm
